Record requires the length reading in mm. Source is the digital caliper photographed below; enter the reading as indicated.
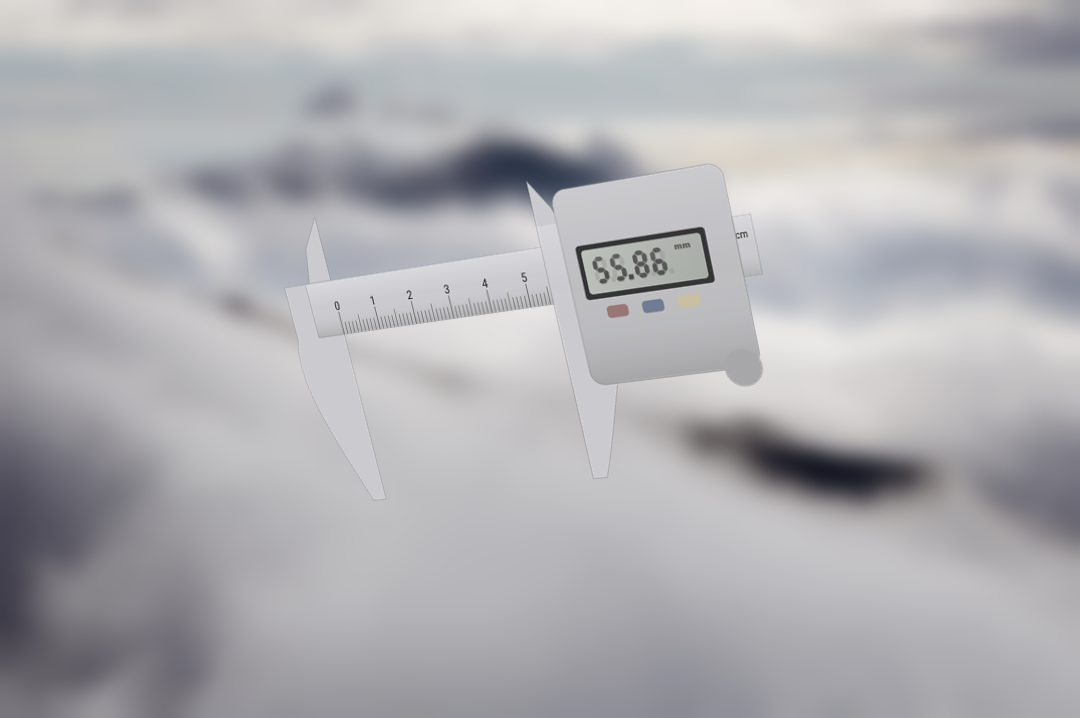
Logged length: 55.86 mm
